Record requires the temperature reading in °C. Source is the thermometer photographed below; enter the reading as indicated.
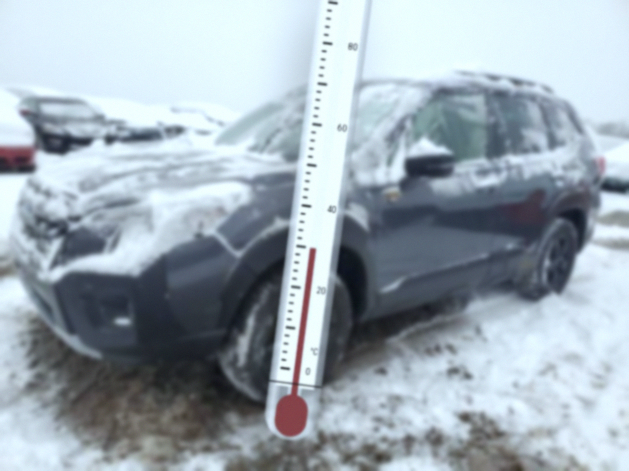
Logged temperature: 30 °C
